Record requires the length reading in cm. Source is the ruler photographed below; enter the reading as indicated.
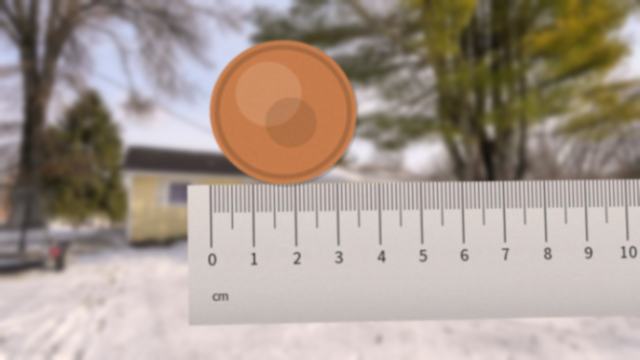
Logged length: 3.5 cm
